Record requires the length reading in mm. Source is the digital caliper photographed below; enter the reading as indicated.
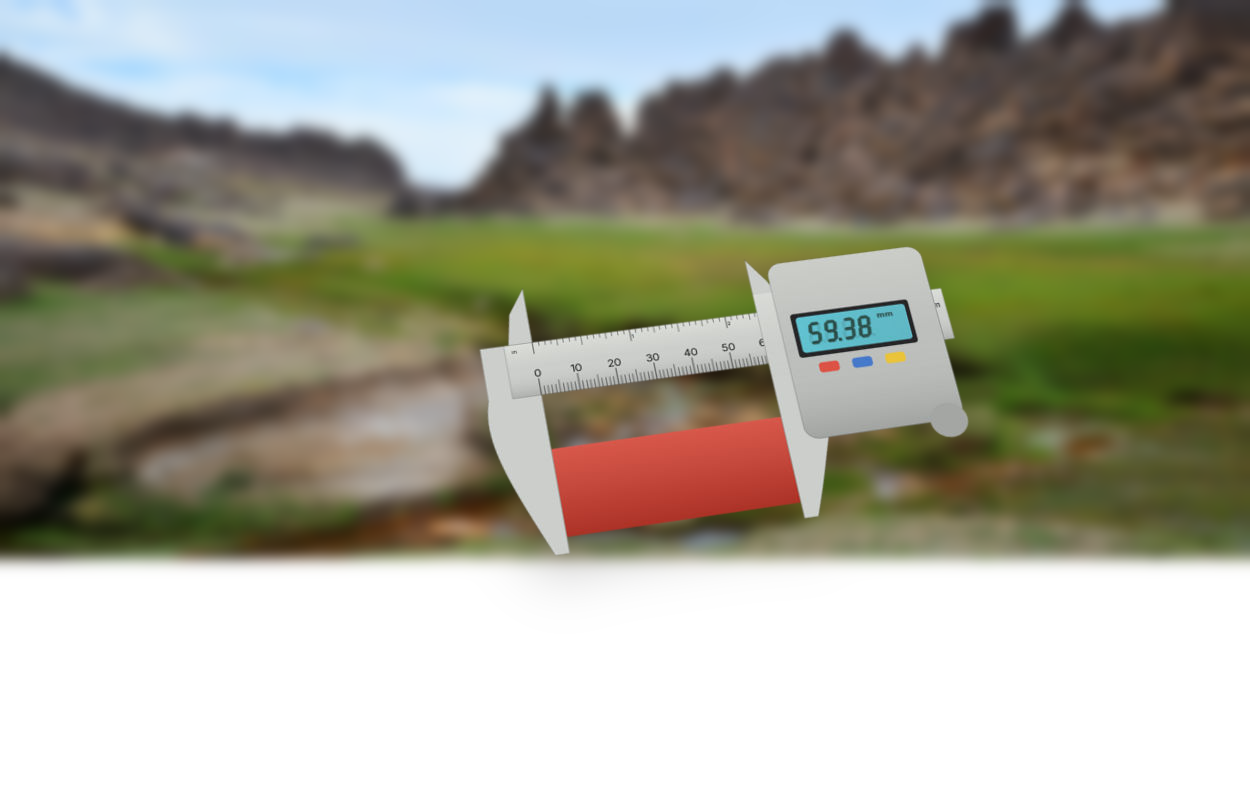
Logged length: 59.38 mm
